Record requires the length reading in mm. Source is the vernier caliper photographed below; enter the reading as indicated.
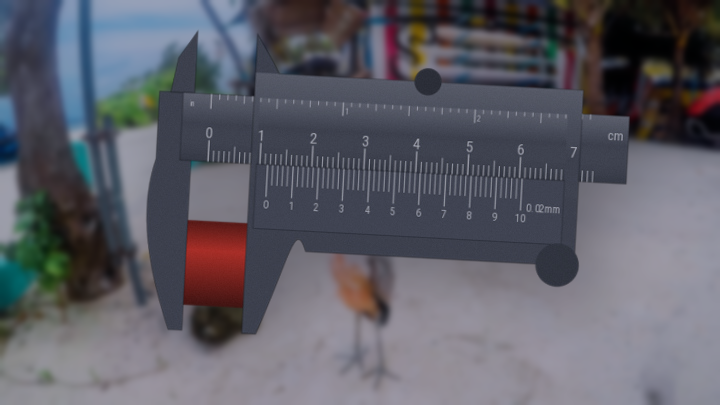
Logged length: 11.5 mm
